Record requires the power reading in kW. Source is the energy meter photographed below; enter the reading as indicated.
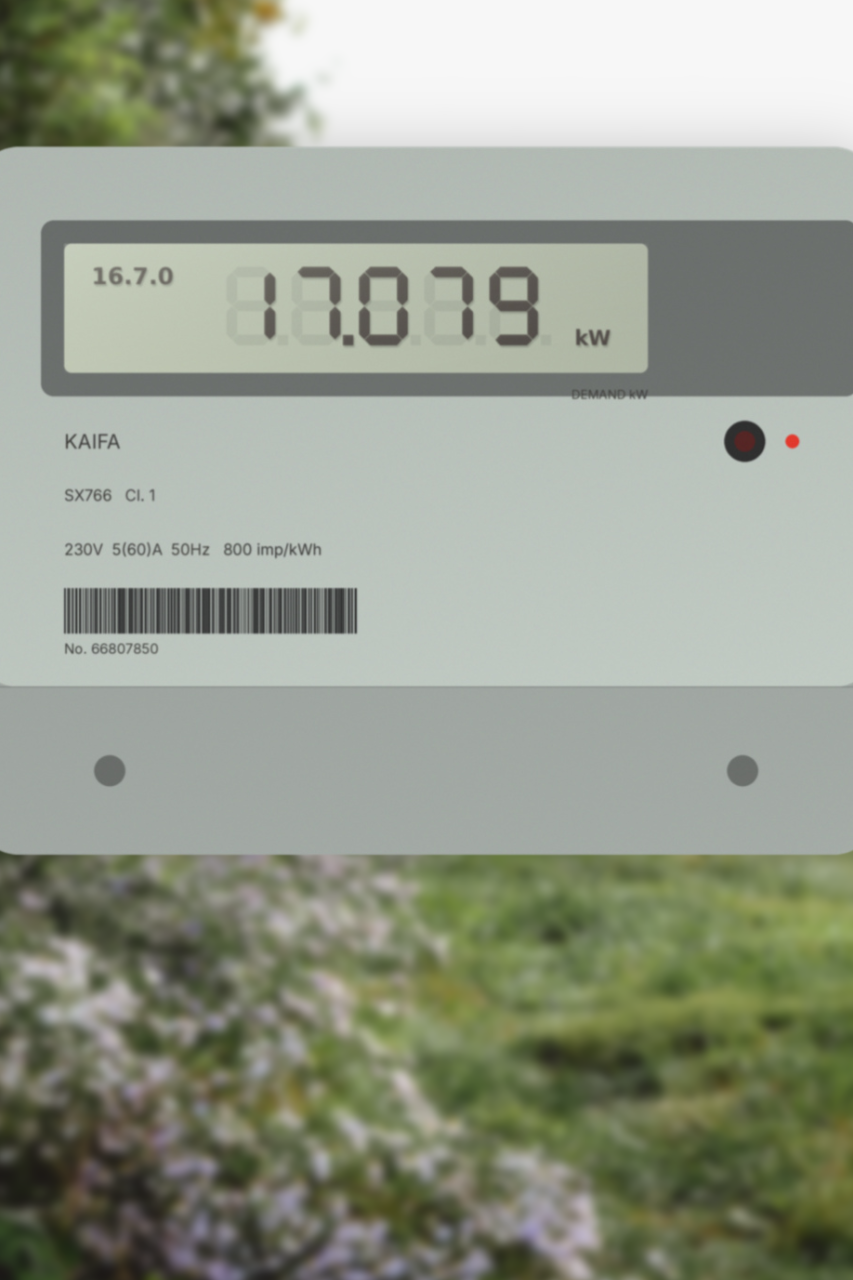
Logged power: 17.079 kW
